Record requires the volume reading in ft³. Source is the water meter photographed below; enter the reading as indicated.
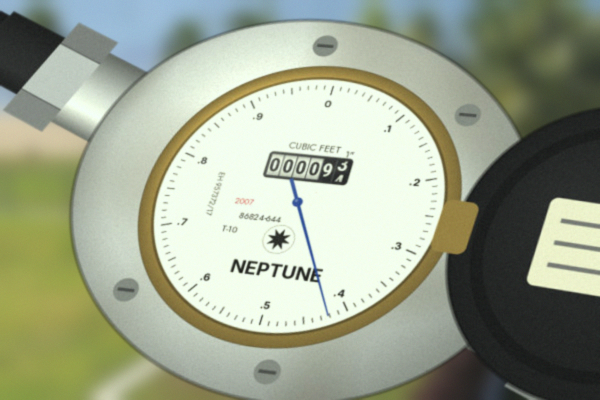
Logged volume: 93.42 ft³
